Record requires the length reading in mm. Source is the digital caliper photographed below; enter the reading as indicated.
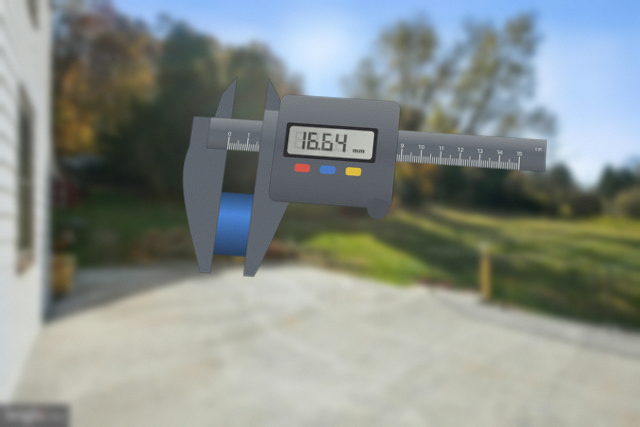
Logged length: 16.64 mm
